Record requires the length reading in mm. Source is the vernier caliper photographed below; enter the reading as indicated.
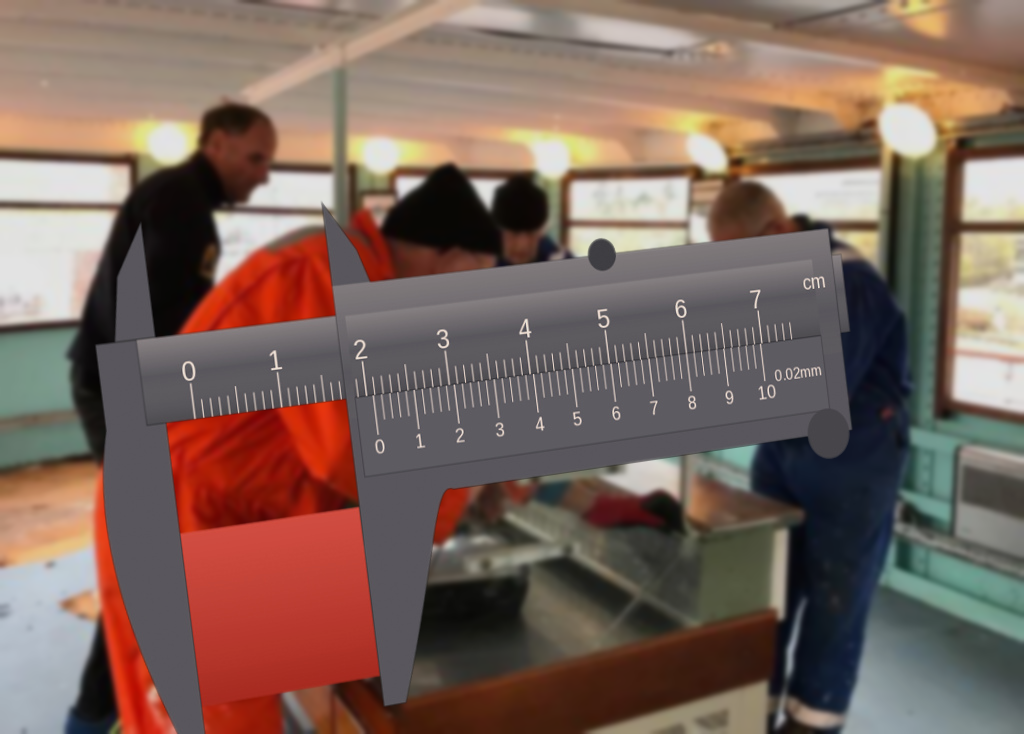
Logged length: 20.8 mm
